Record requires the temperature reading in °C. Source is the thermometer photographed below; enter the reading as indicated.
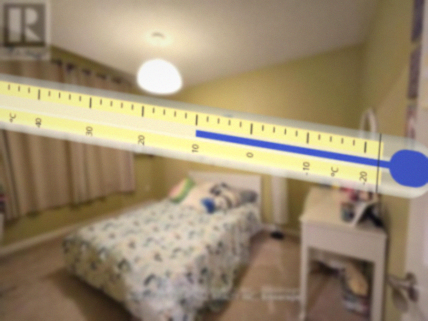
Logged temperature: 10 °C
